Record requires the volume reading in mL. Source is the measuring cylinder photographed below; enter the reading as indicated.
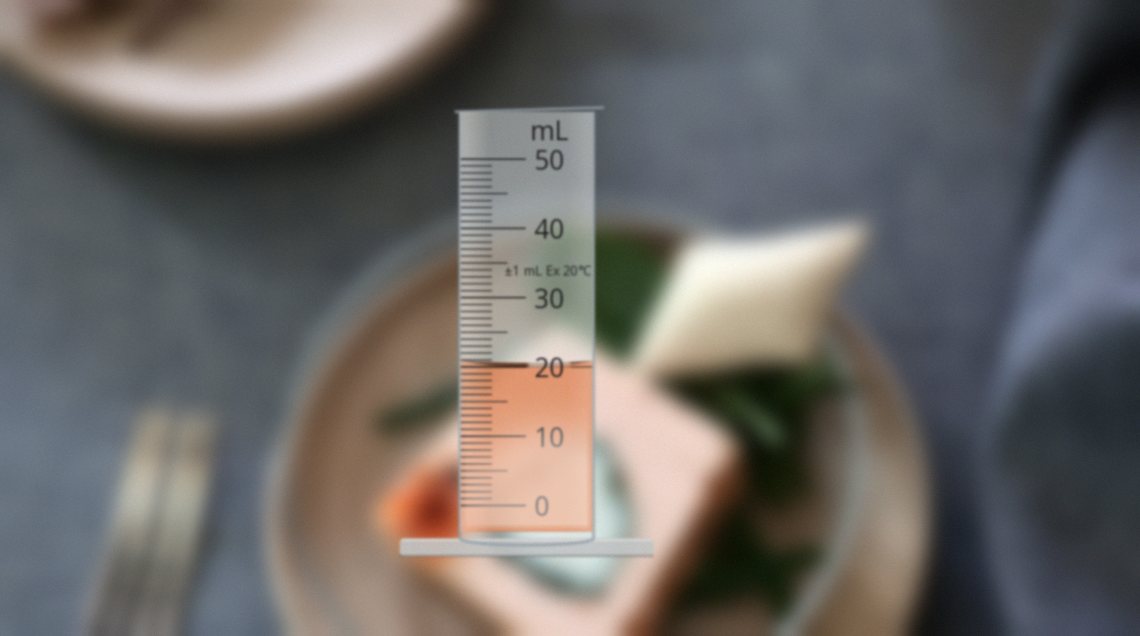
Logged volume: 20 mL
